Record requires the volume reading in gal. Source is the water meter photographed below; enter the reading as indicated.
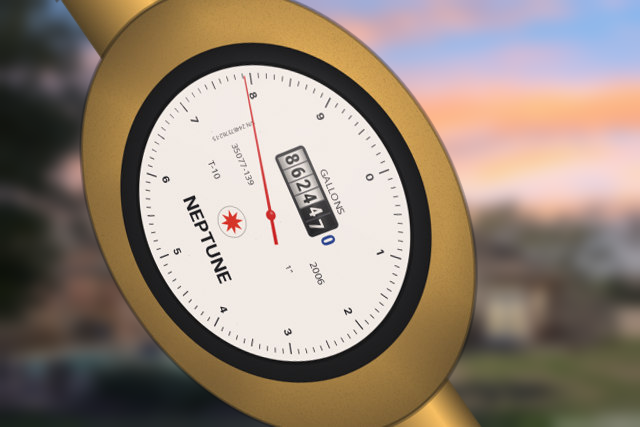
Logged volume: 8624467.9 gal
